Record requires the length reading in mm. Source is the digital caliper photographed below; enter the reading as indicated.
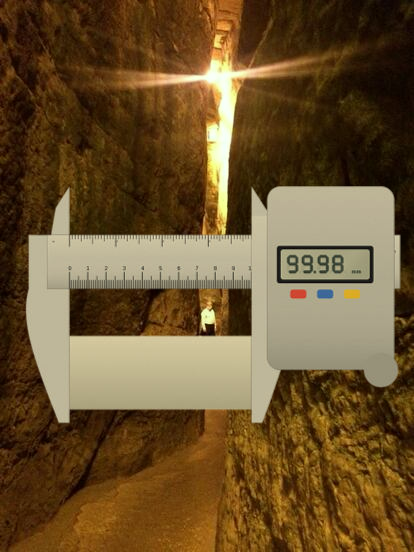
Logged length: 99.98 mm
